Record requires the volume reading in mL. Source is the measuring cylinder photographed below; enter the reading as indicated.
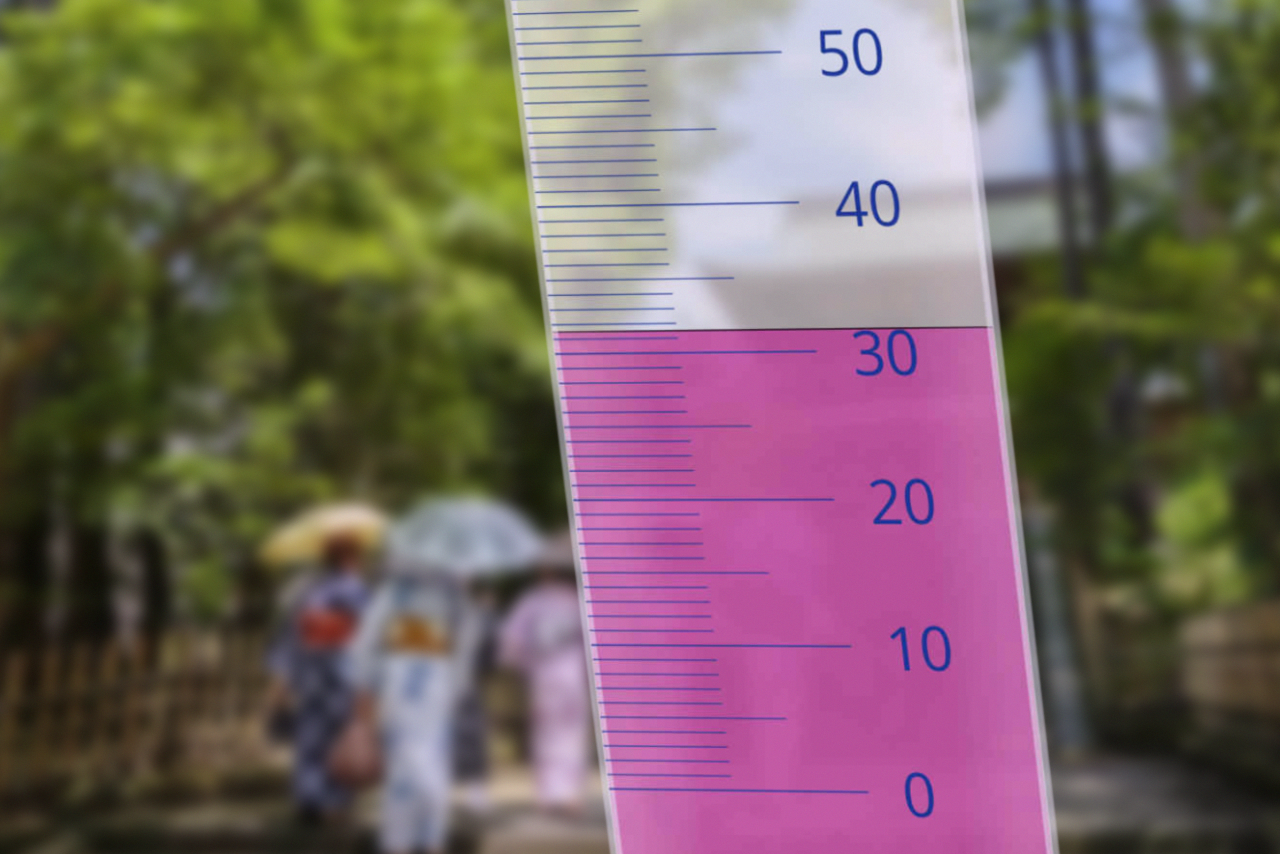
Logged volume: 31.5 mL
